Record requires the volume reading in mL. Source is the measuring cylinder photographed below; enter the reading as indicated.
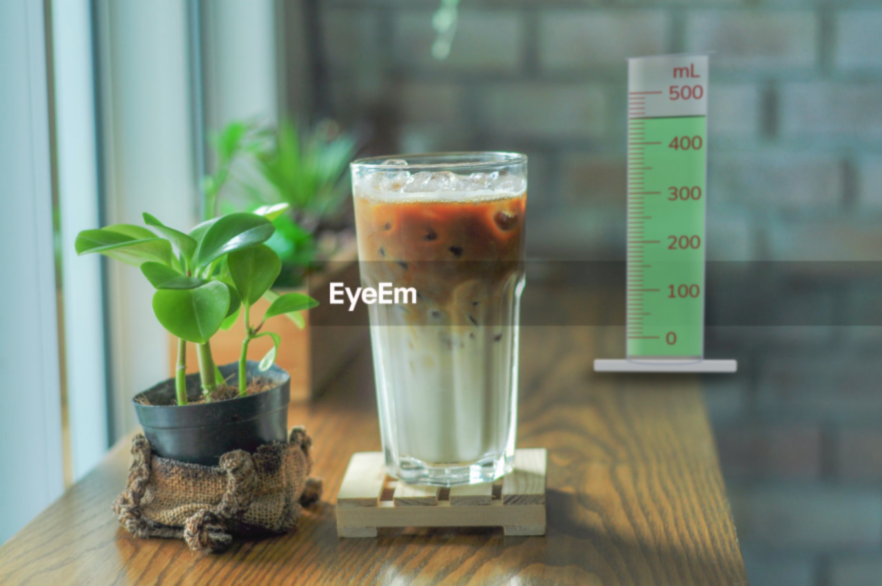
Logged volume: 450 mL
